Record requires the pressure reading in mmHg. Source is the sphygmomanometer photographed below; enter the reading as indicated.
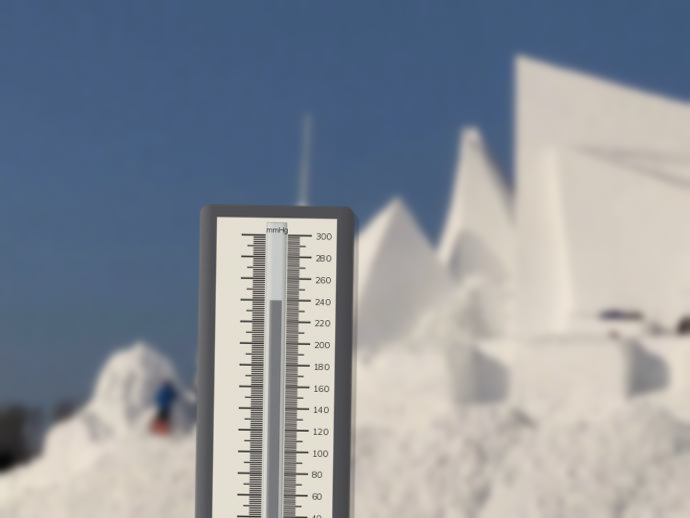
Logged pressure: 240 mmHg
